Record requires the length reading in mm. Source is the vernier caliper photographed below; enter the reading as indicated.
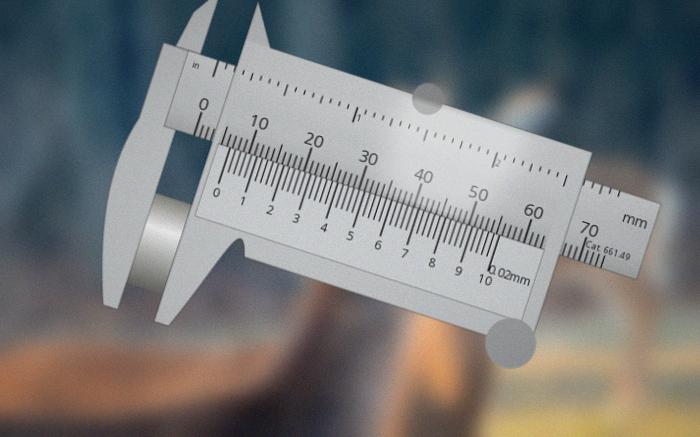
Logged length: 6.6 mm
